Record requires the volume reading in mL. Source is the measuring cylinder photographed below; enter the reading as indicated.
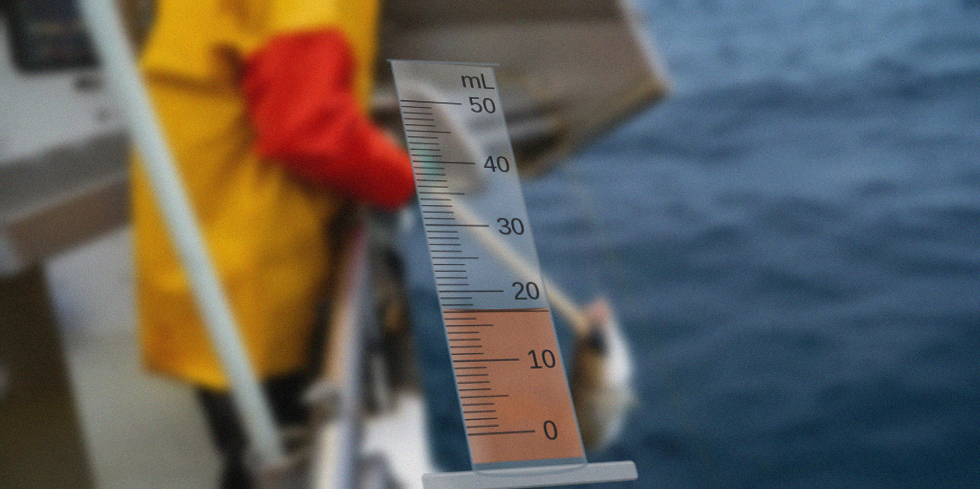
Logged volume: 17 mL
